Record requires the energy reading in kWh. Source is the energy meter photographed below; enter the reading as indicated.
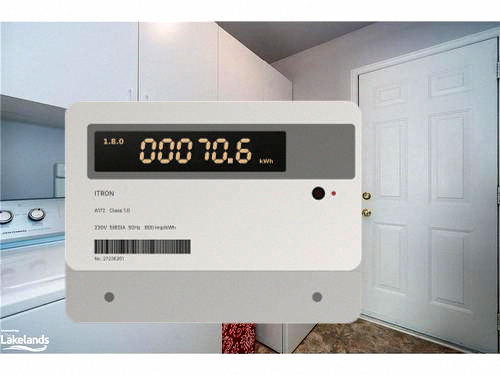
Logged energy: 70.6 kWh
